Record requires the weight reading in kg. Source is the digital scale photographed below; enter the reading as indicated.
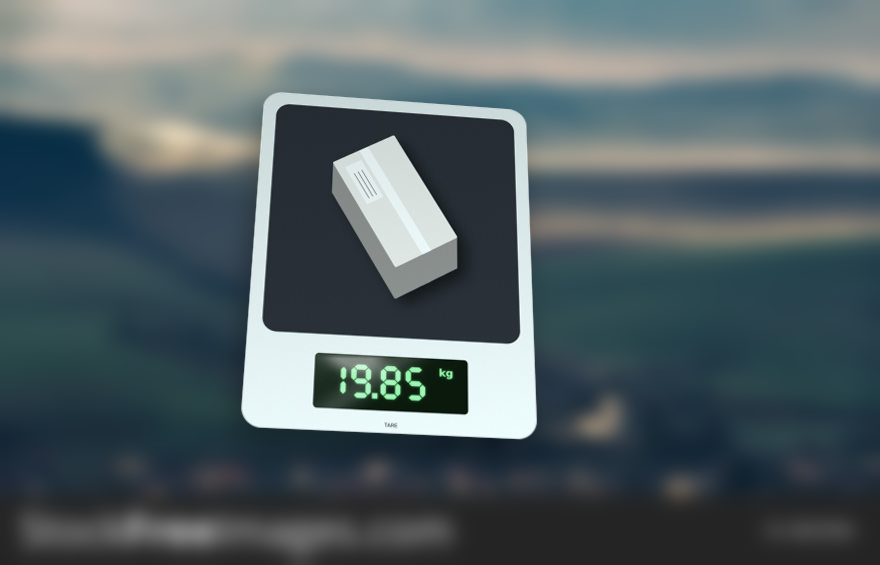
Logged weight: 19.85 kg
